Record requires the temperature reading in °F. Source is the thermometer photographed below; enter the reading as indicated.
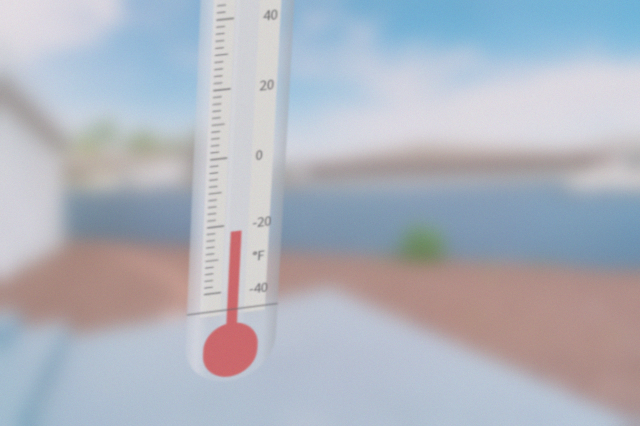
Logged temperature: -22 °F
